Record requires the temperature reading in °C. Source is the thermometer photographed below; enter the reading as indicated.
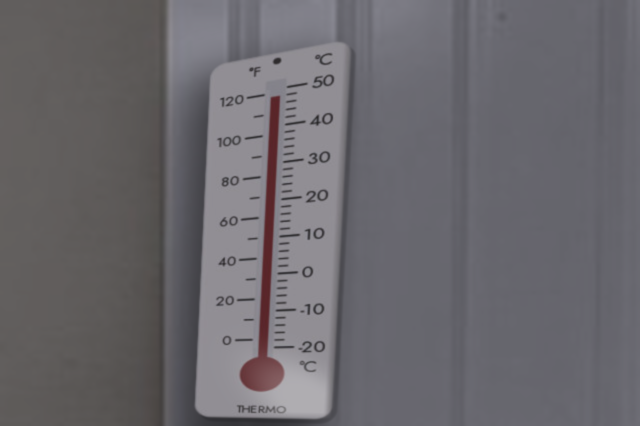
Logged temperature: 48 °C
